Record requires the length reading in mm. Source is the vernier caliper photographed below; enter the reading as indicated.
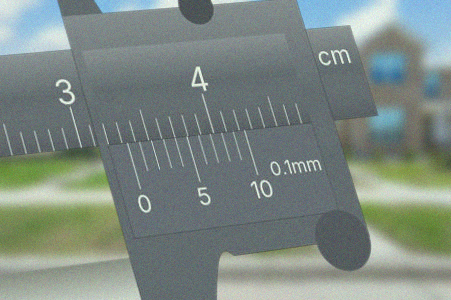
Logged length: 33.4 mm
